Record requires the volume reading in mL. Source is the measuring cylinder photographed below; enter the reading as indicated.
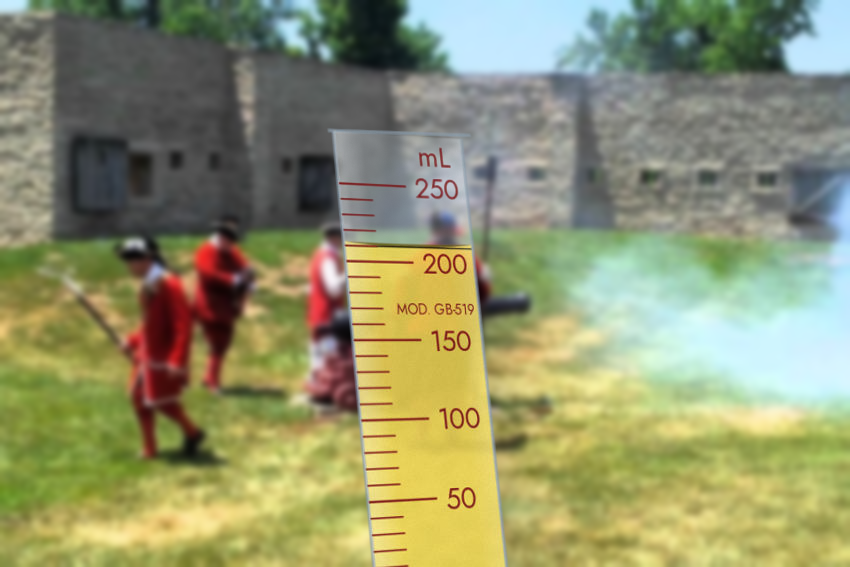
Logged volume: 210 mL
